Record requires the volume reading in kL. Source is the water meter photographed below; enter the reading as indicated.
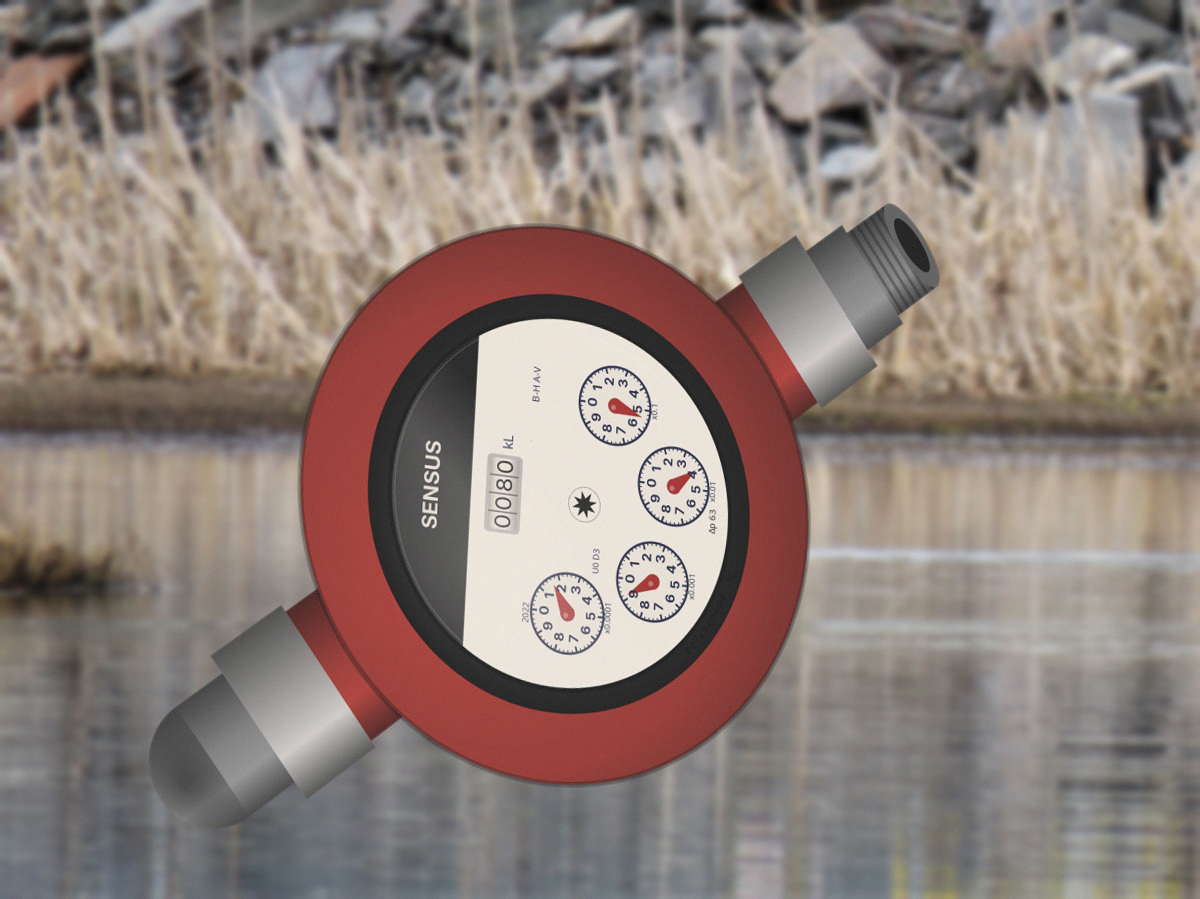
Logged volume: 80.5391 kL
